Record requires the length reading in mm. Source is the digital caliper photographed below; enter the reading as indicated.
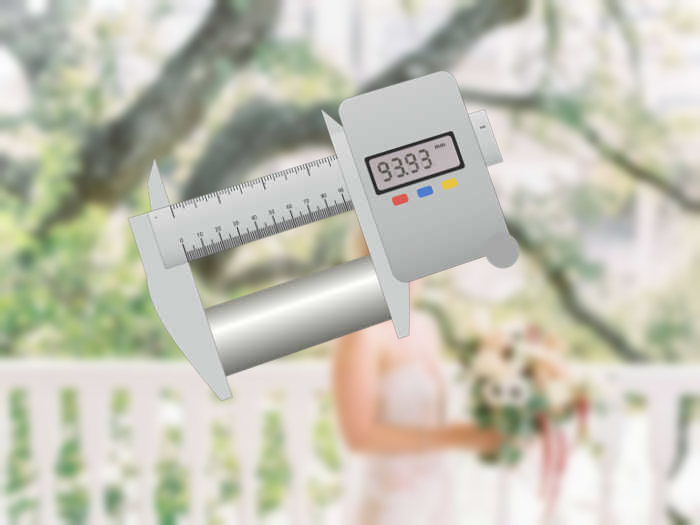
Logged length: 93.93 mm
